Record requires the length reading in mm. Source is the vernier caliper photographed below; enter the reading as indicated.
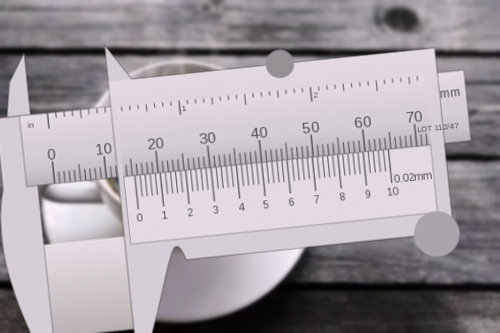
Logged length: 15.5 mm
